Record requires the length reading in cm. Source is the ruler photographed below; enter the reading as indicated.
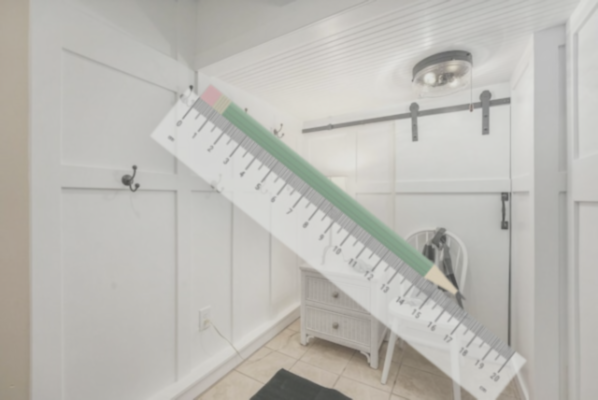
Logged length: 16.5 cm
